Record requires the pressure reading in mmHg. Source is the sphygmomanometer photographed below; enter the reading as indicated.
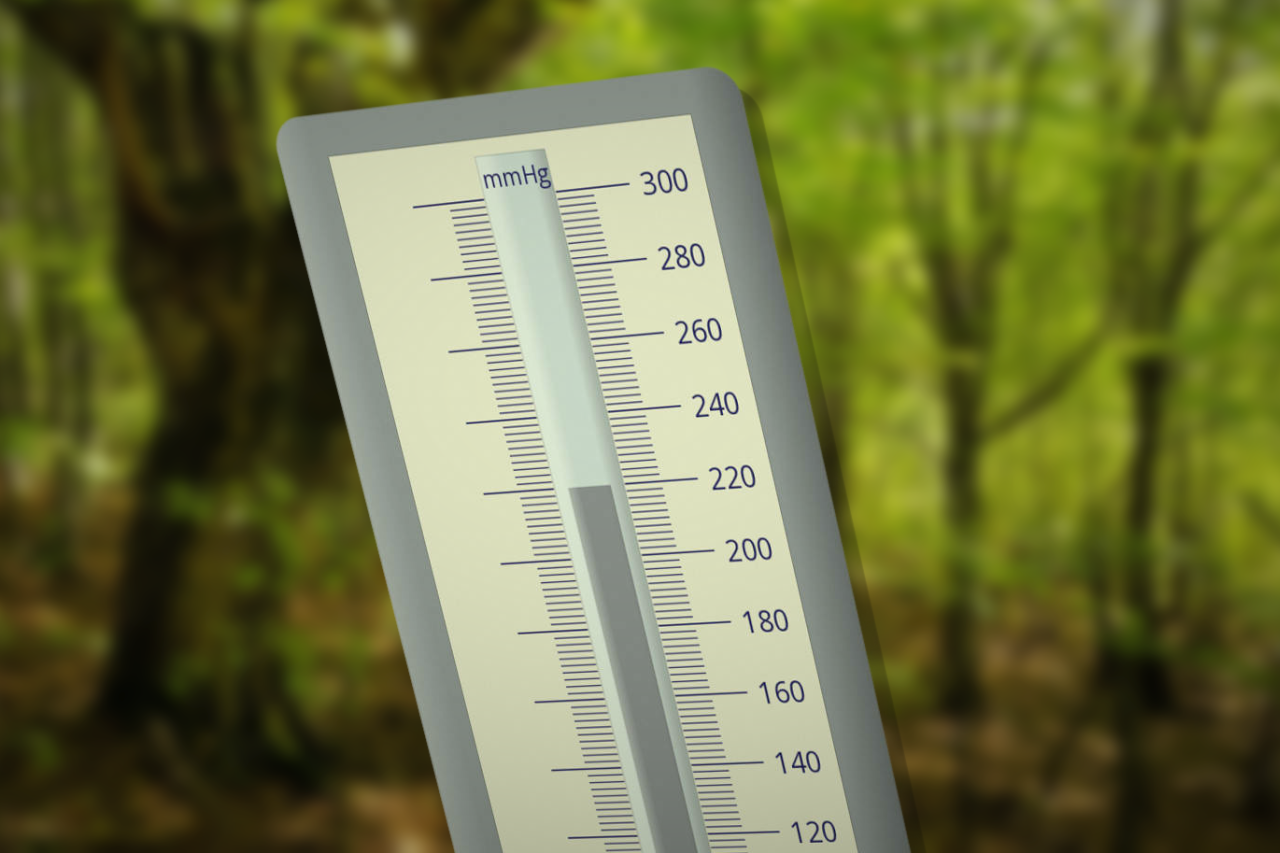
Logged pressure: 220 mmHg
